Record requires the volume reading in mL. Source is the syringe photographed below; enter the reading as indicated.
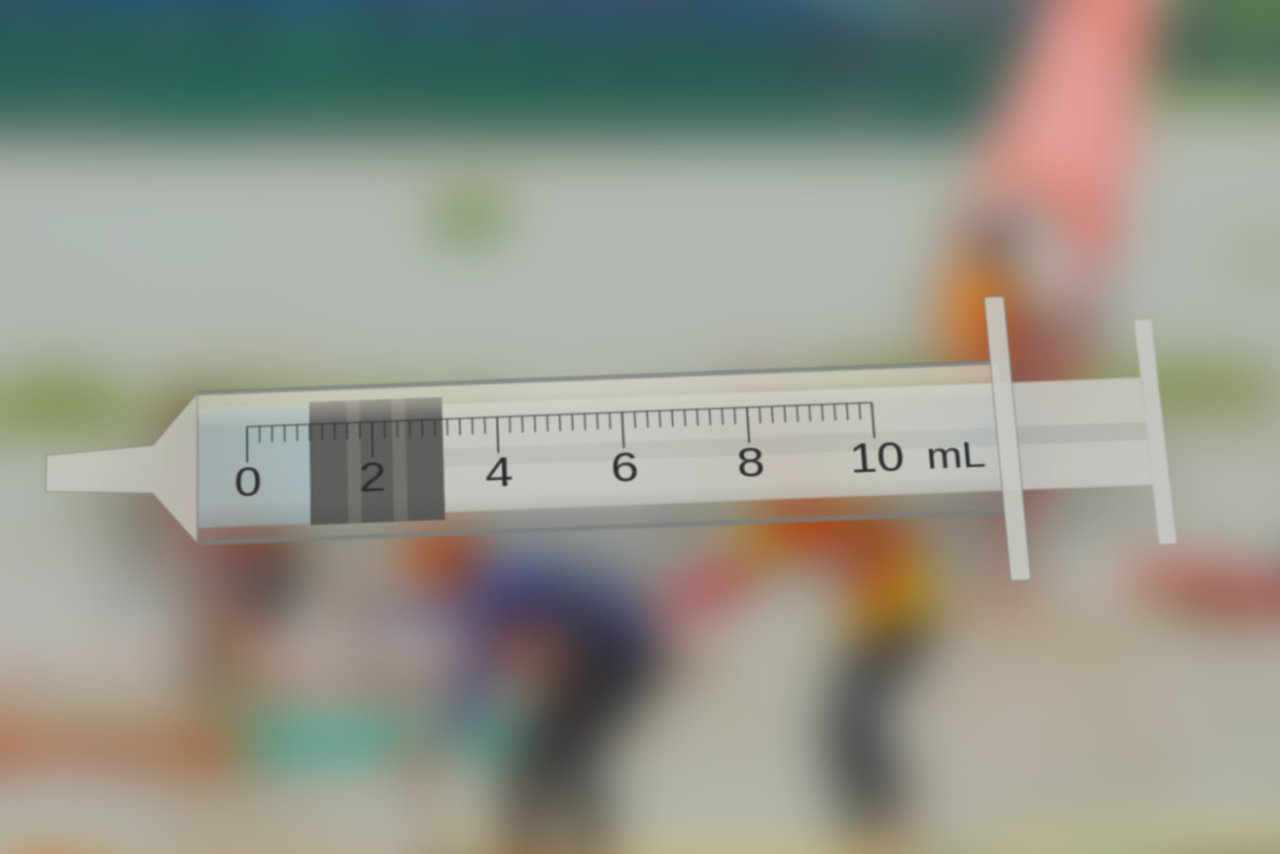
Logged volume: 1 mL
